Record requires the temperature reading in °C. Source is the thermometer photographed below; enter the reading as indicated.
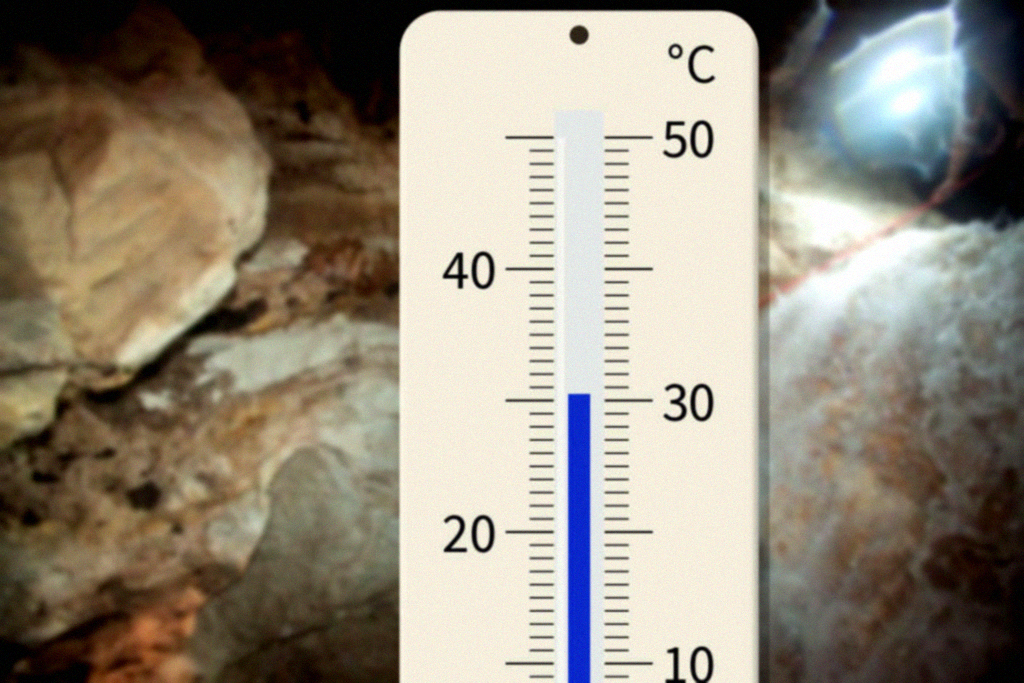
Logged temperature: 30.5 °C
